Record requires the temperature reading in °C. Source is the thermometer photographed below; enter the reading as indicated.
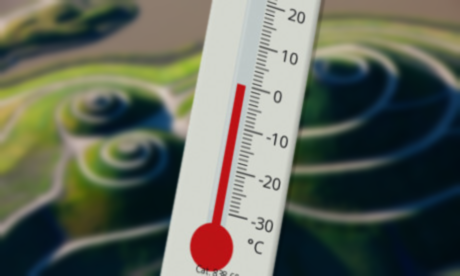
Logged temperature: 0 °C
